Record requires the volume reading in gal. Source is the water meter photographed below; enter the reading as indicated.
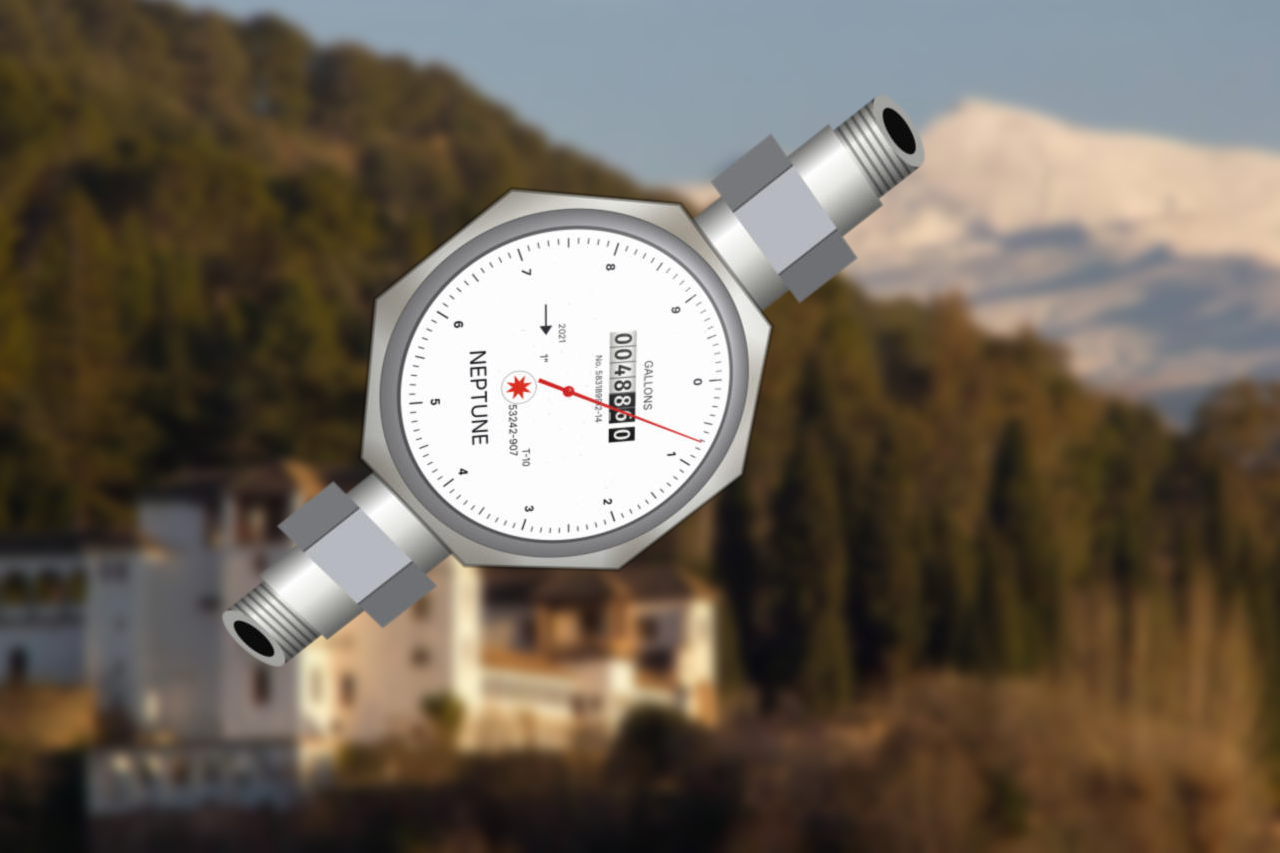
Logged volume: 48860.7 gal
